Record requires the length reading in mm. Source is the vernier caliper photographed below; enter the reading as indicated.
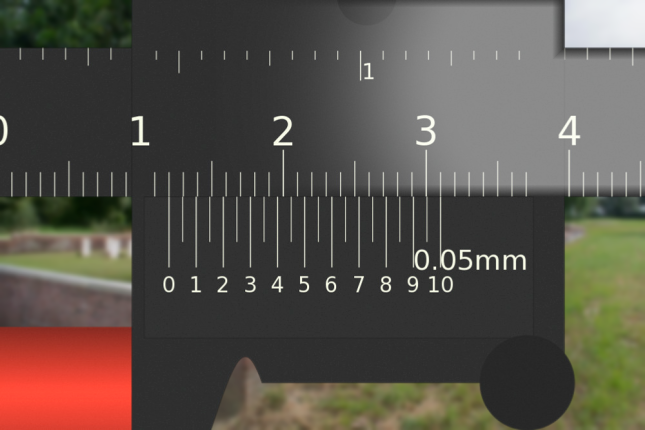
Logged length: 12.0 mm
